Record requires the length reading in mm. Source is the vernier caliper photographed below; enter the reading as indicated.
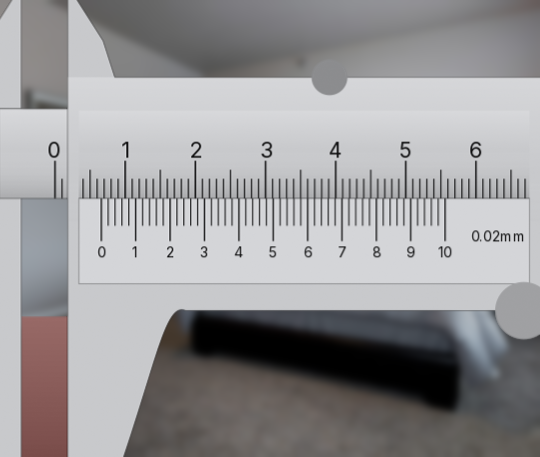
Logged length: 6.6 mm
